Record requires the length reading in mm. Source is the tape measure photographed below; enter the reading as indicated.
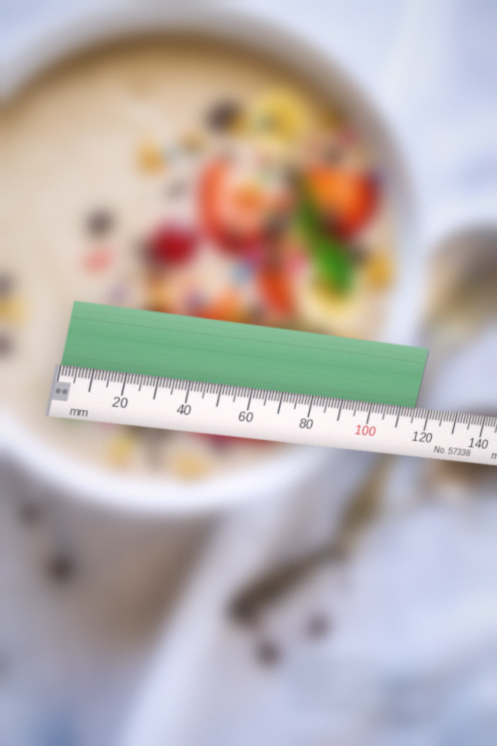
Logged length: 115 mm
